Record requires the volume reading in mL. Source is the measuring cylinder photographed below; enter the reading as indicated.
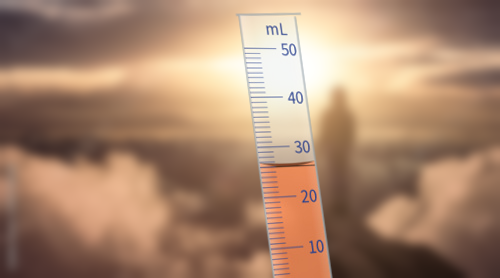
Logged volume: 26 mL
